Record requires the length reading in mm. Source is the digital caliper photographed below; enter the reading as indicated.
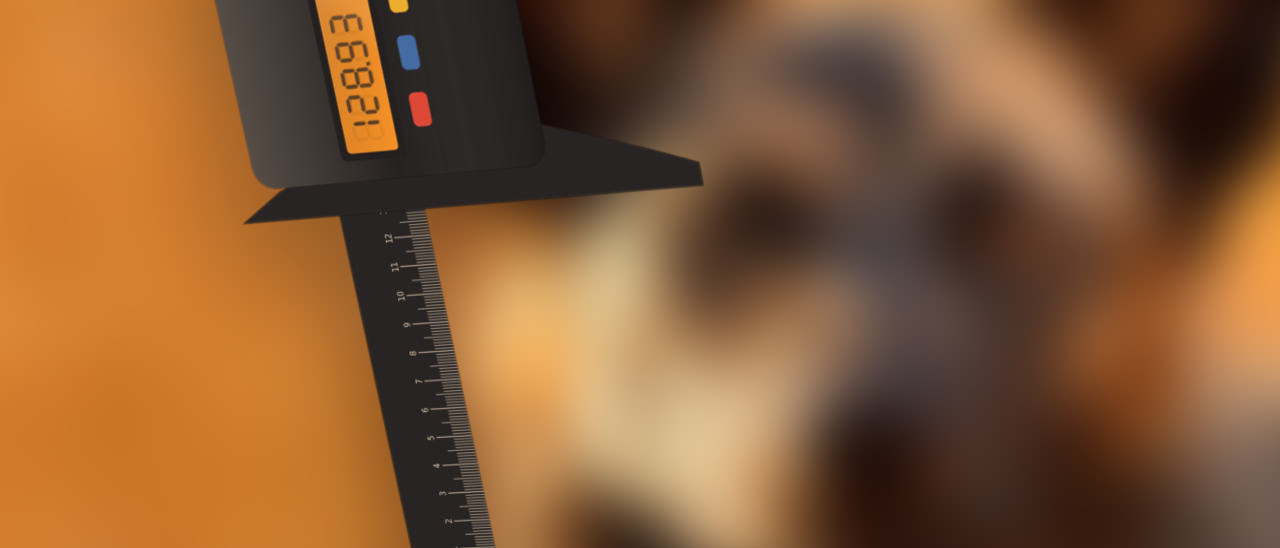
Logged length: 128.93 mm
